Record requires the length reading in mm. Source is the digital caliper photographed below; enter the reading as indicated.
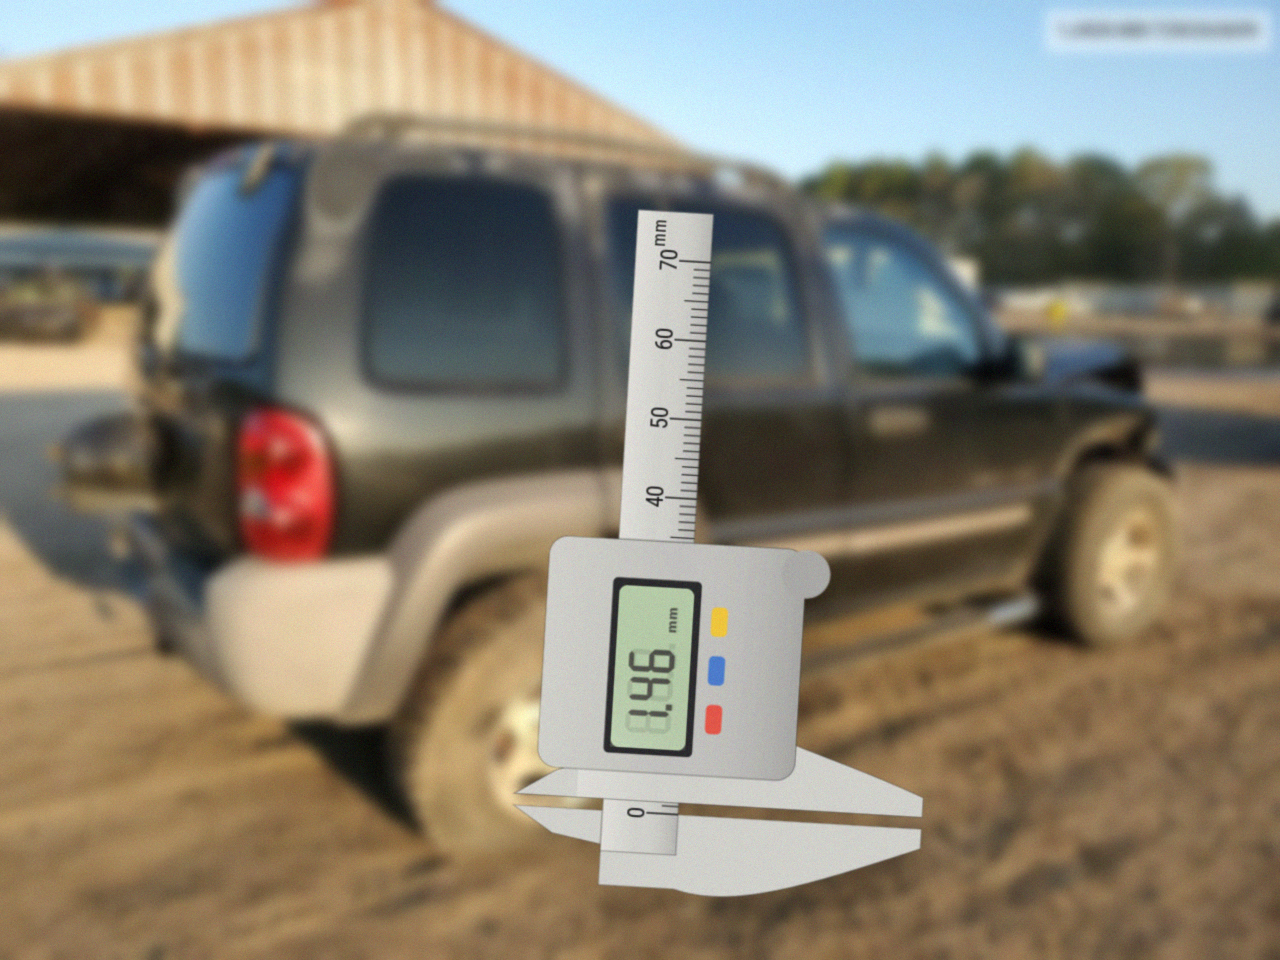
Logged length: 1.46 mm
